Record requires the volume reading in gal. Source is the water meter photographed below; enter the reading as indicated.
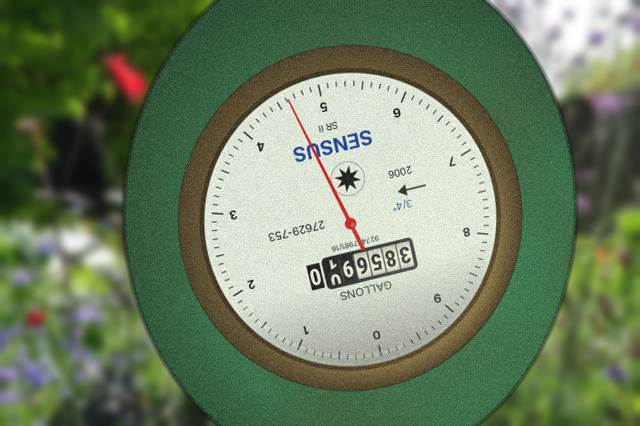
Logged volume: 3856904.6 gal
